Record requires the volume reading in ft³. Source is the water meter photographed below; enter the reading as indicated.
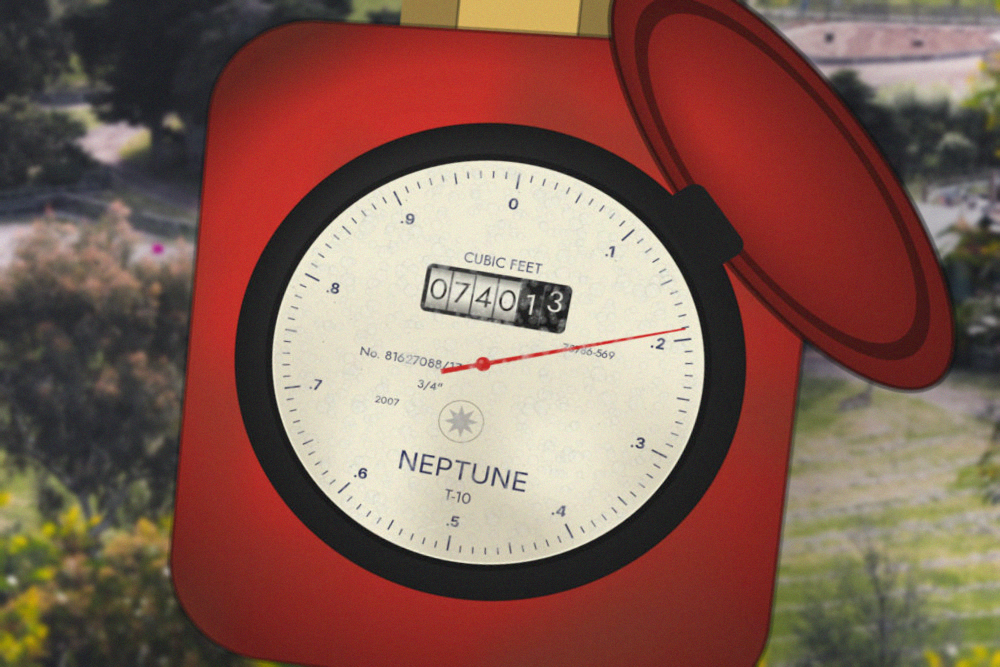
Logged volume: 74013.19 ft³
